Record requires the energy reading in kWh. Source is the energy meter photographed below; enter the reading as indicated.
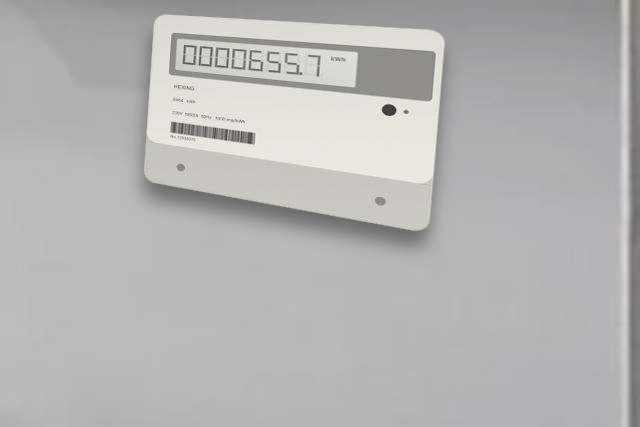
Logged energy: 655.7 kWh
